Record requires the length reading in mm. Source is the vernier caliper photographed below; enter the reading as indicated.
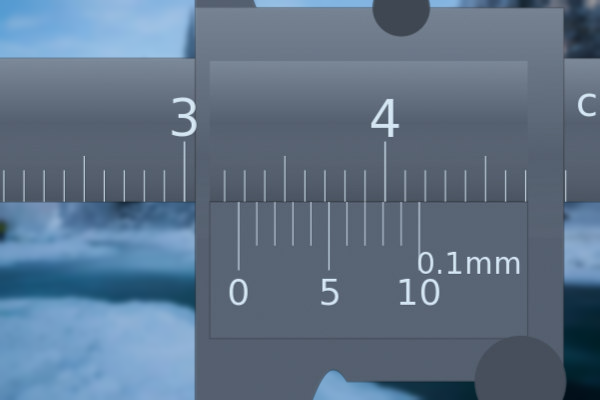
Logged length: 32.7 mm
